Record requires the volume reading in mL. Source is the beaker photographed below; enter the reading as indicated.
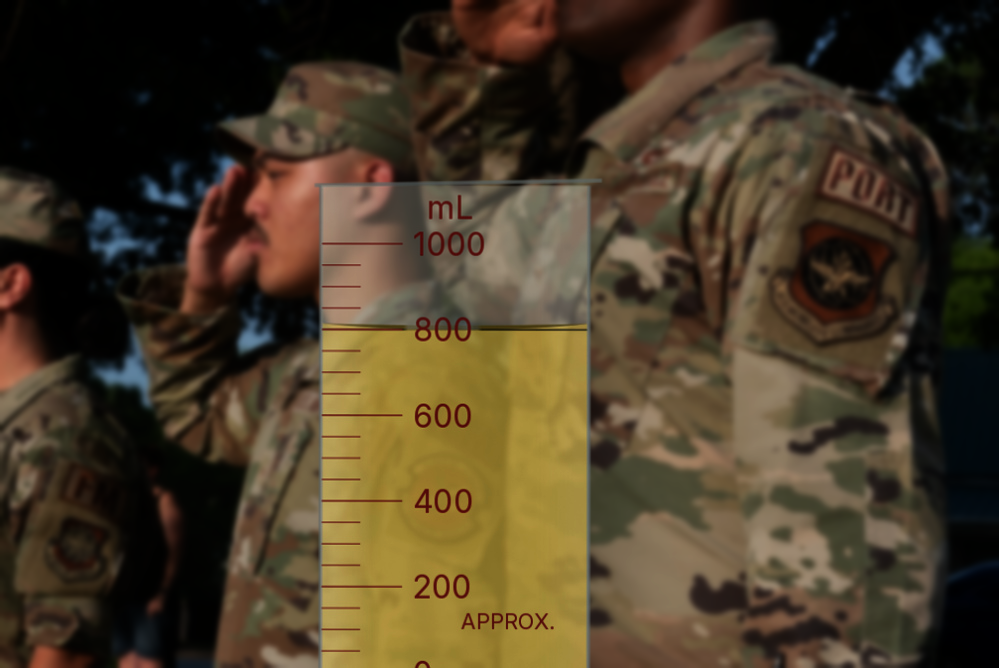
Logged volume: 800 mL
